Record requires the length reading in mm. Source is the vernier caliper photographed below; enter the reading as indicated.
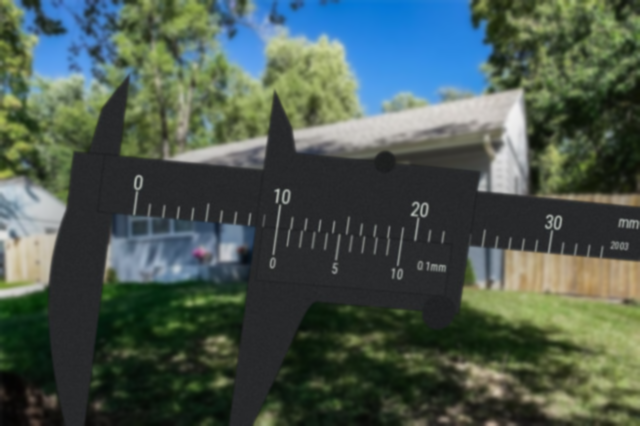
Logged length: 10.0 mm
